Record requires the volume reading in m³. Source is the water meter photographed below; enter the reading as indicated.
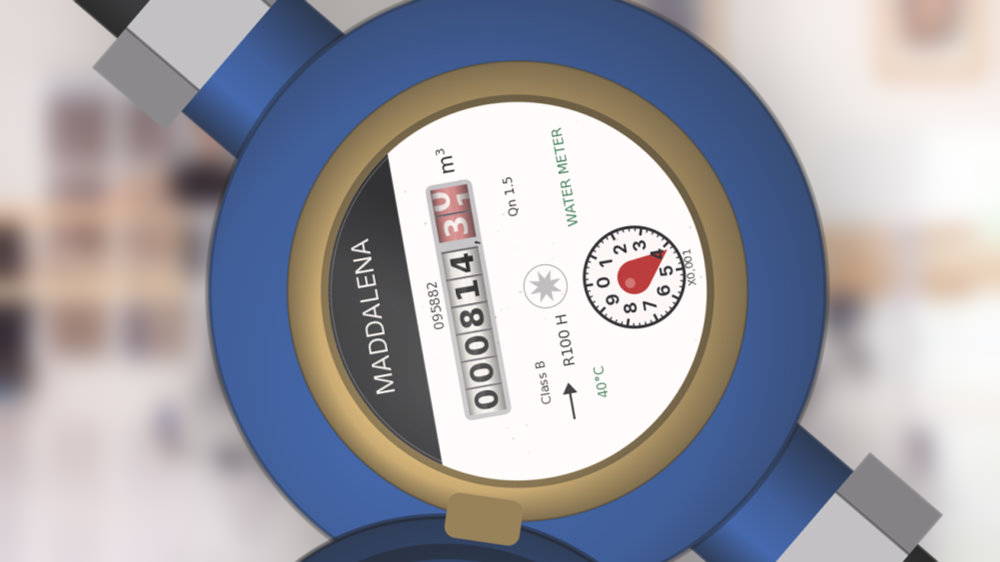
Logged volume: 814.304 m³
